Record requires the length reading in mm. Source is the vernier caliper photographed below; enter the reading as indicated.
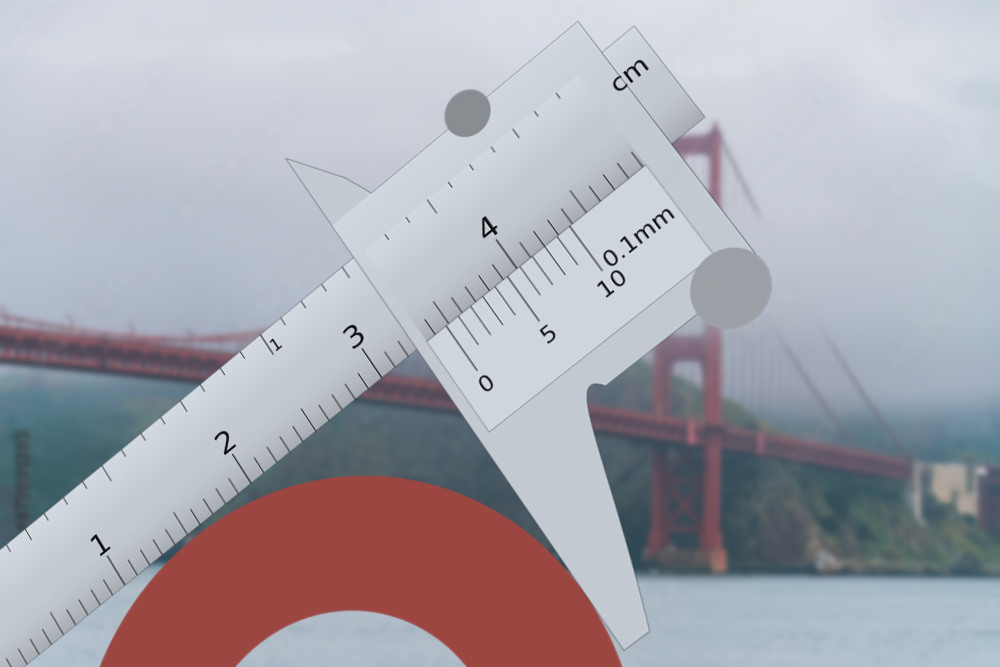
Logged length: 34.8 mm
